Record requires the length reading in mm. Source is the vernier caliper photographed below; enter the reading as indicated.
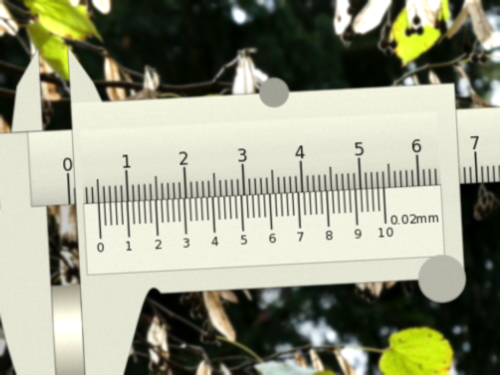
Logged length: 5.0 mm
